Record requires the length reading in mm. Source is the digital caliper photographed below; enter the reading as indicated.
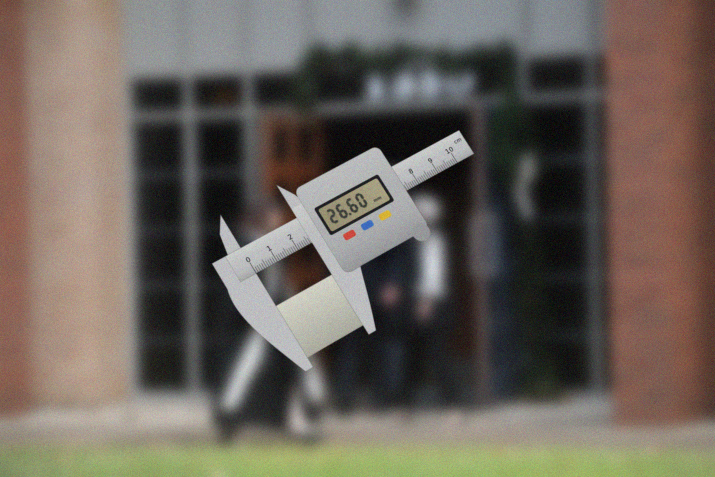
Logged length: 26.60 mm
